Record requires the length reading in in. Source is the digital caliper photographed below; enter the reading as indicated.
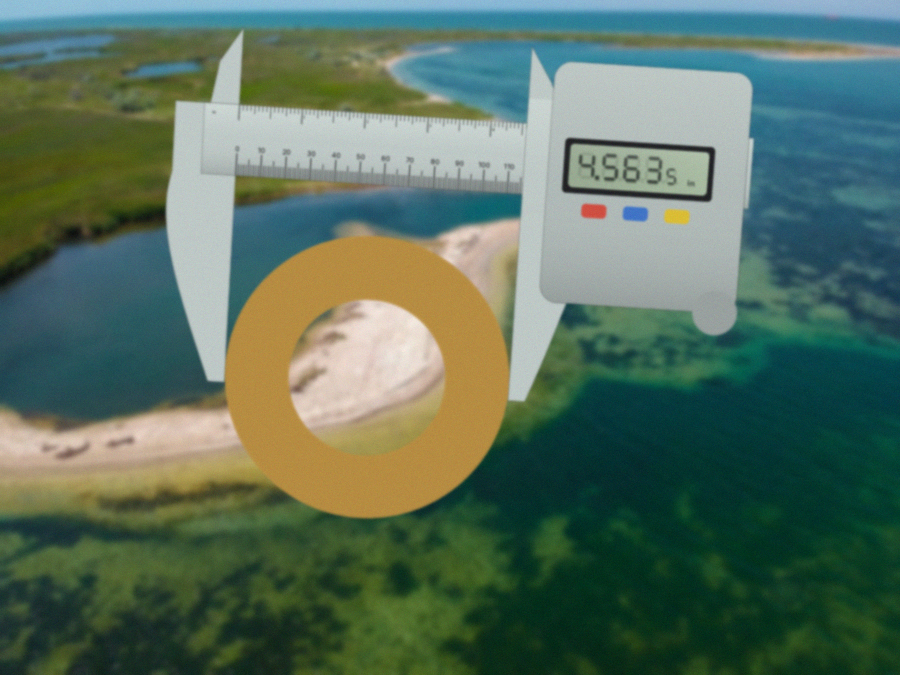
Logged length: 4.5635 in
